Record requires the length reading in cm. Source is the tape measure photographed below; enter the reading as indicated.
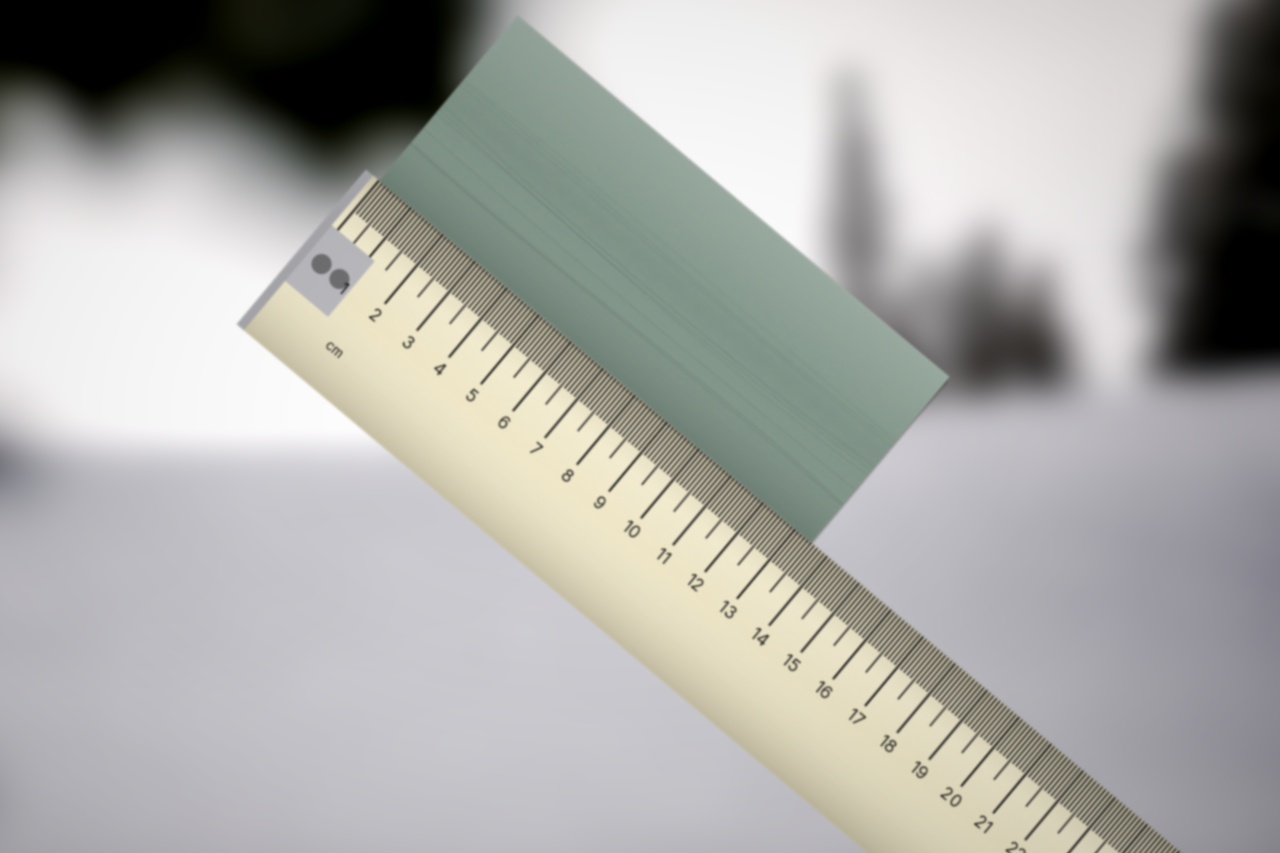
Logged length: 13.5 cm
